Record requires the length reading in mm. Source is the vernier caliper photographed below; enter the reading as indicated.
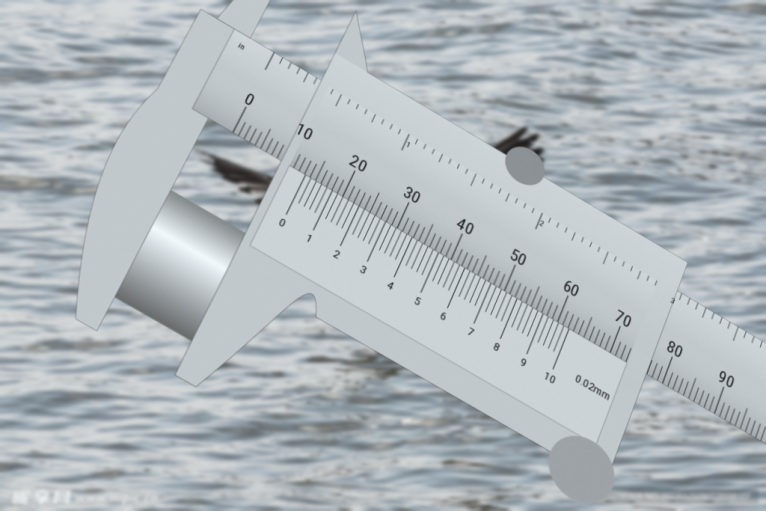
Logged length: 13.2 mm
